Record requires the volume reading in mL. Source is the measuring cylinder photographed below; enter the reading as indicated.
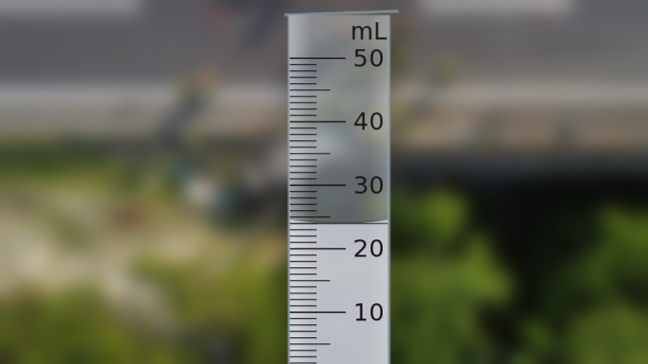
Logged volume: 24 mL
